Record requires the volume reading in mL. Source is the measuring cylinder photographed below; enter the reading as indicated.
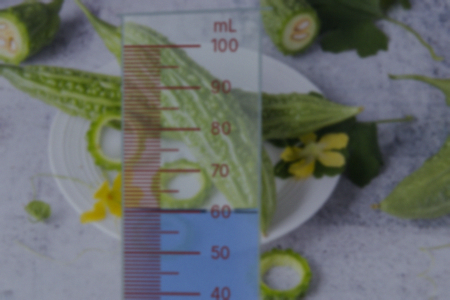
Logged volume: 60 mL
